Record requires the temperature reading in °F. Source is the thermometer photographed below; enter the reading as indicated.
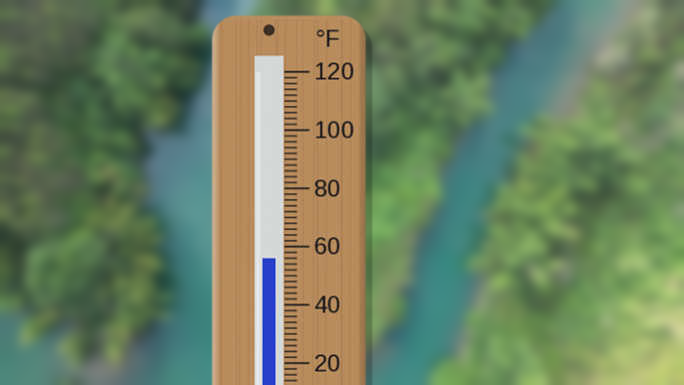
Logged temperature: 56 °F
